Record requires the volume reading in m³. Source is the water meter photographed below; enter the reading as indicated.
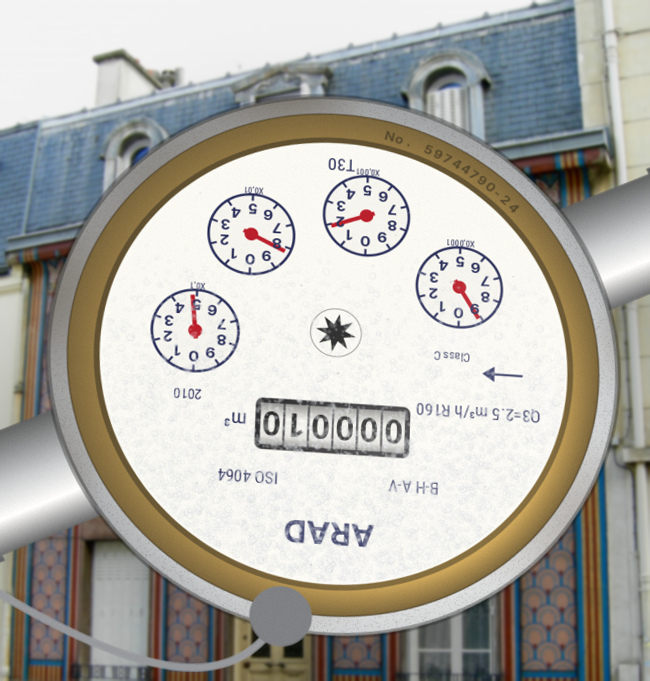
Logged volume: 10.4819 m³
